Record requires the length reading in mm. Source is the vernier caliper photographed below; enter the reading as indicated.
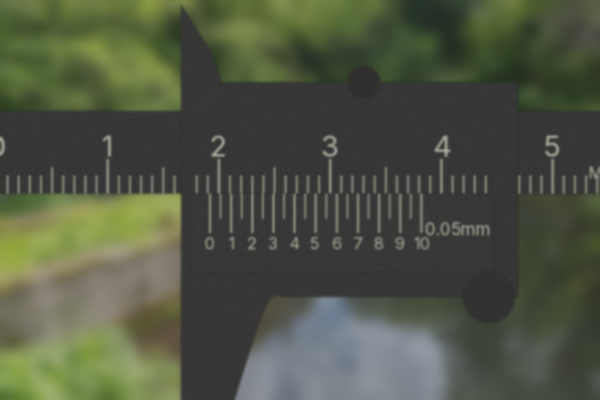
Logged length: 19.2 mm
